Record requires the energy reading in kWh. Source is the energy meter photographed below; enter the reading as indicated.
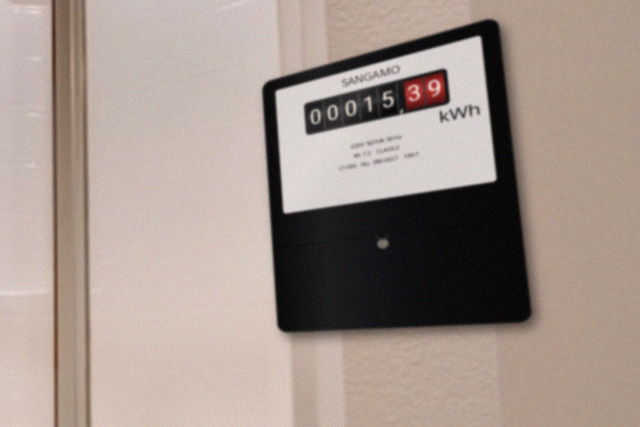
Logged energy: 15.39 kWh
